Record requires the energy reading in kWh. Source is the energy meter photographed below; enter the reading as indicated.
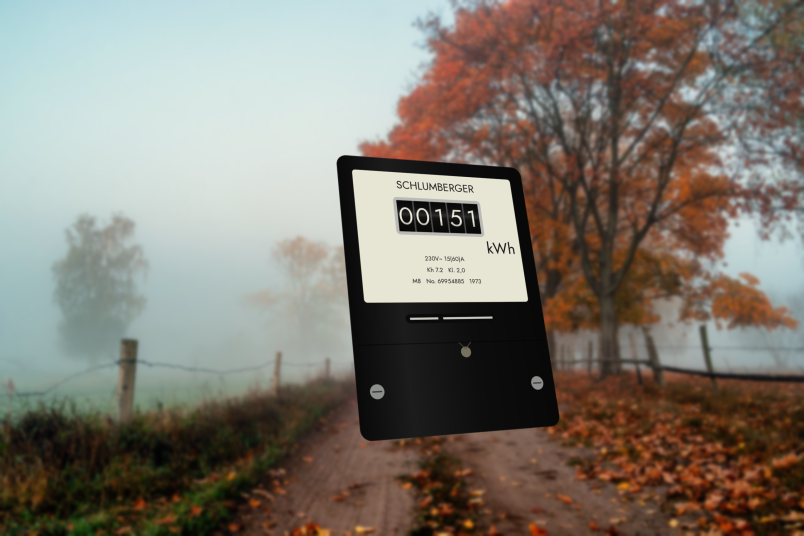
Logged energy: 151 kWh
